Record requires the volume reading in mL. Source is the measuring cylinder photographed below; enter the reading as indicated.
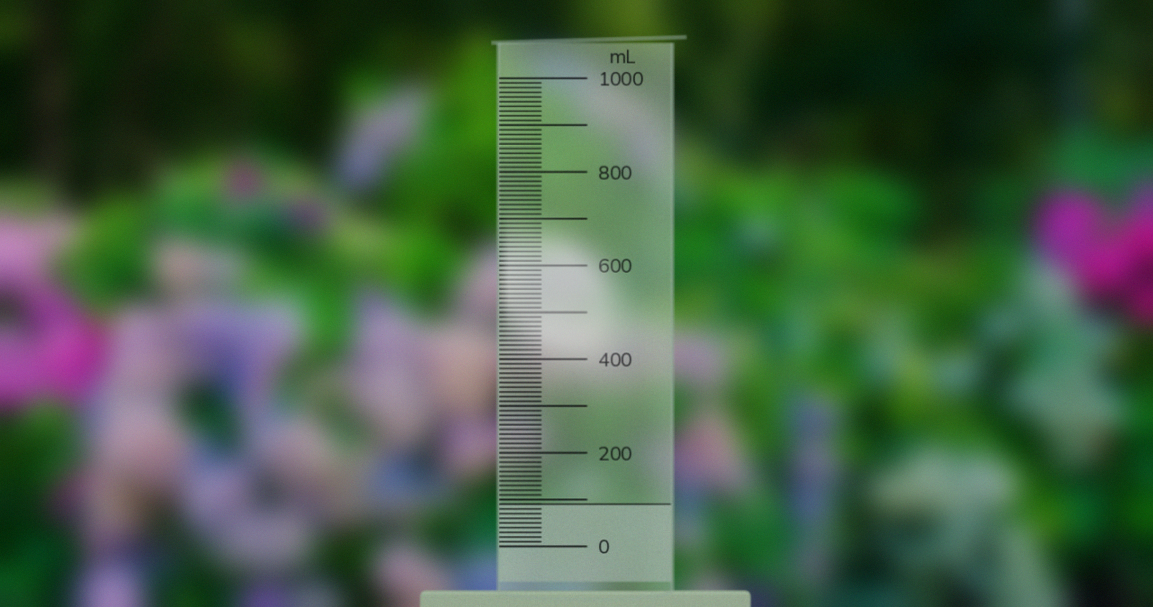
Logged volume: 90 mL
